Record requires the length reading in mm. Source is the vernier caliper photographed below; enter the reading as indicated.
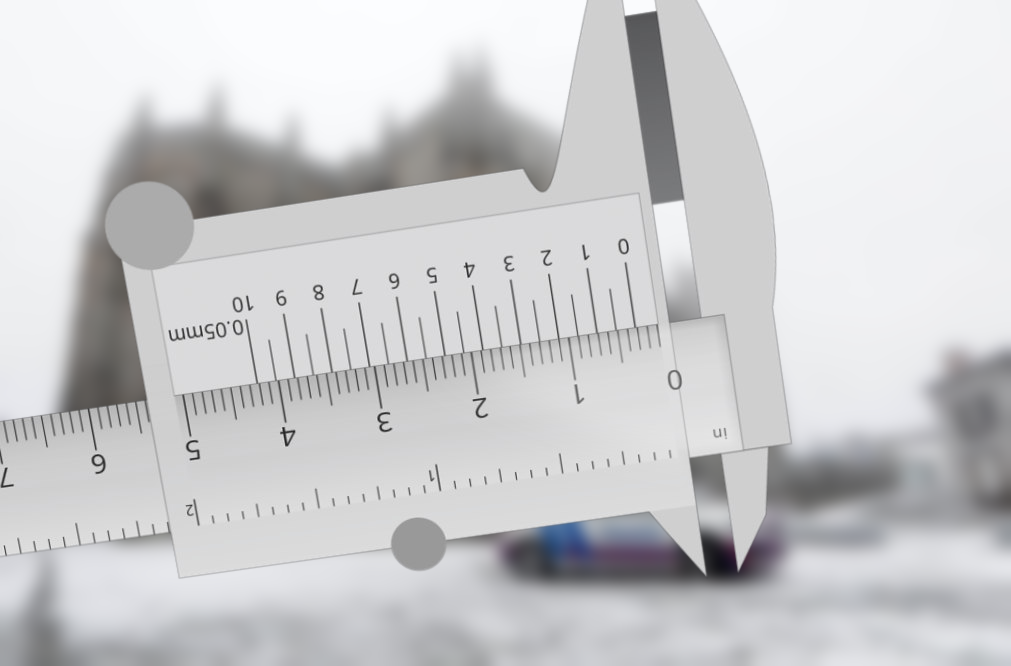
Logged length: 3.2 mm
